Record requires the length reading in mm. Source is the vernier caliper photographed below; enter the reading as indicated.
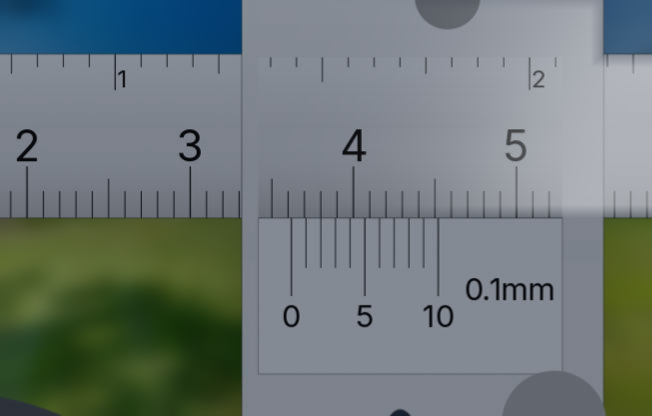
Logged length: 36.2 mm
